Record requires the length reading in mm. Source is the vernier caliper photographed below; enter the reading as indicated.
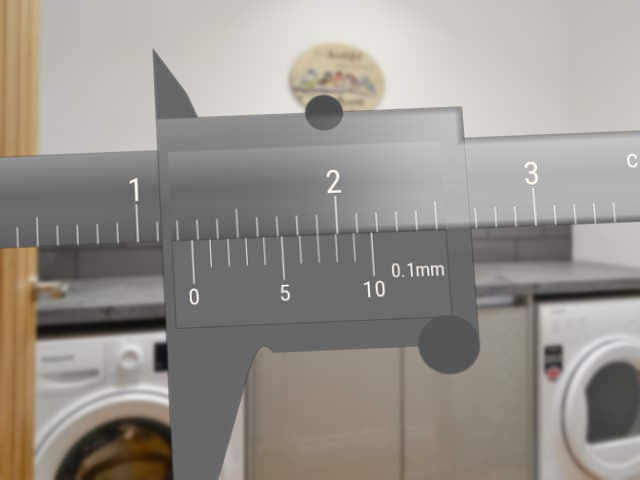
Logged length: 12.7 mm
